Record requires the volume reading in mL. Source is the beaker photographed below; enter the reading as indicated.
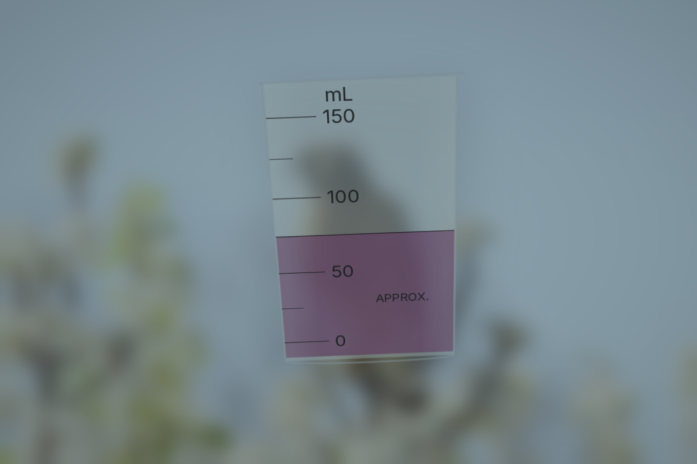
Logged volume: 75 mL
